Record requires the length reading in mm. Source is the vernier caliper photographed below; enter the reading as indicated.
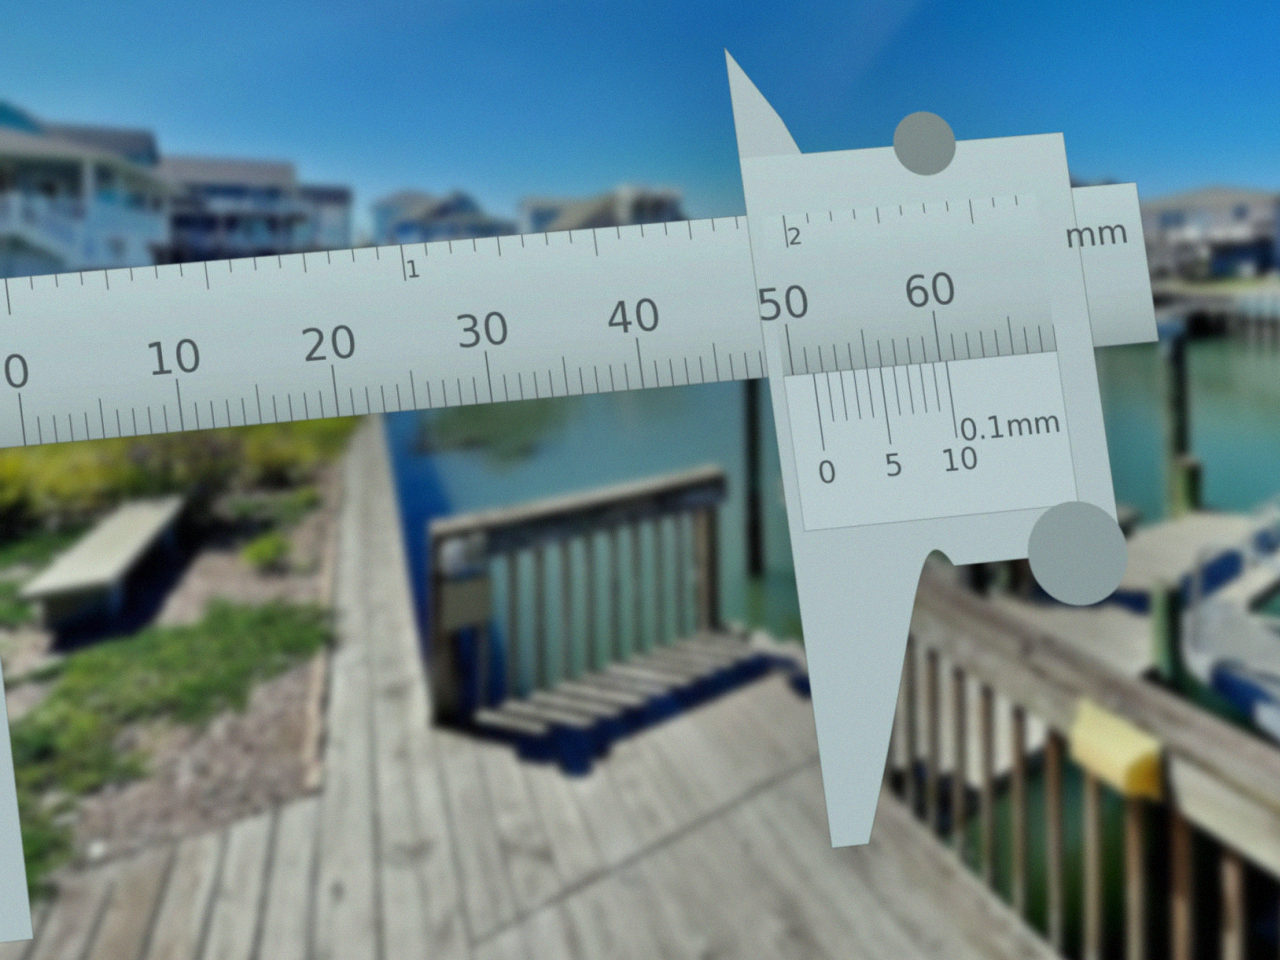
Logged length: 51.4 mm
